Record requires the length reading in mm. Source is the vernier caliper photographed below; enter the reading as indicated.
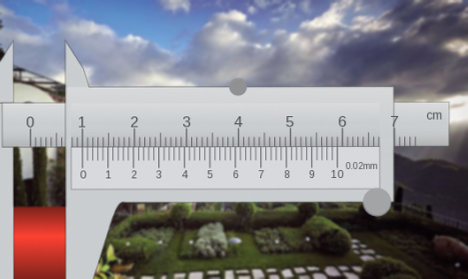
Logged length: 10.0 mm
